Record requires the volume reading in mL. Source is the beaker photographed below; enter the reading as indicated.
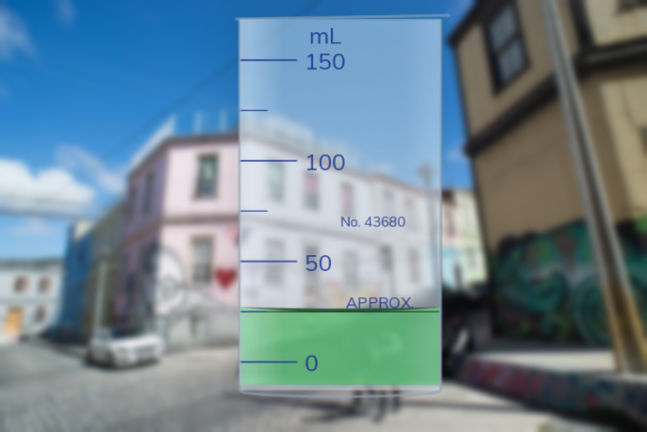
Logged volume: 25 mL
